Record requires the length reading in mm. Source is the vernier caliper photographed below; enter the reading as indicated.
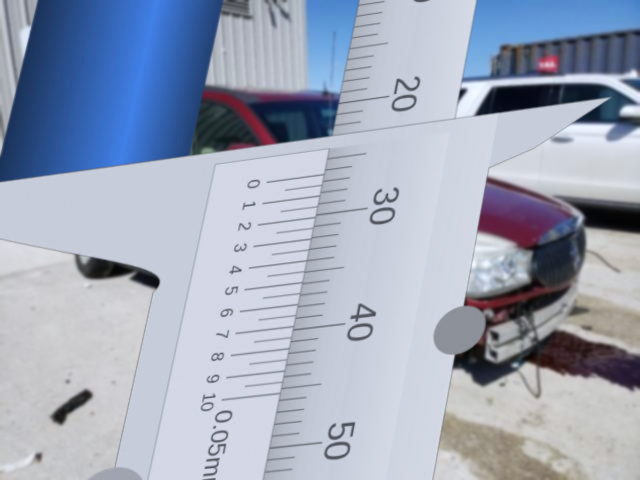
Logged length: 26.4 mm
